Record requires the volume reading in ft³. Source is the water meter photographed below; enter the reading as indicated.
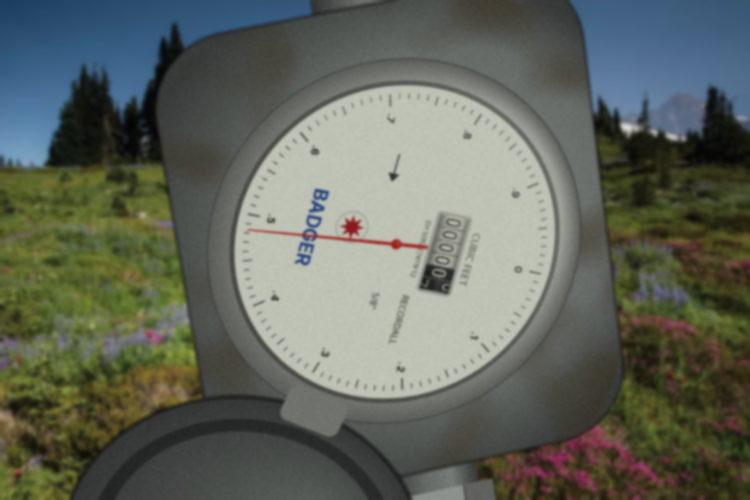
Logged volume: 6.48 ft³
